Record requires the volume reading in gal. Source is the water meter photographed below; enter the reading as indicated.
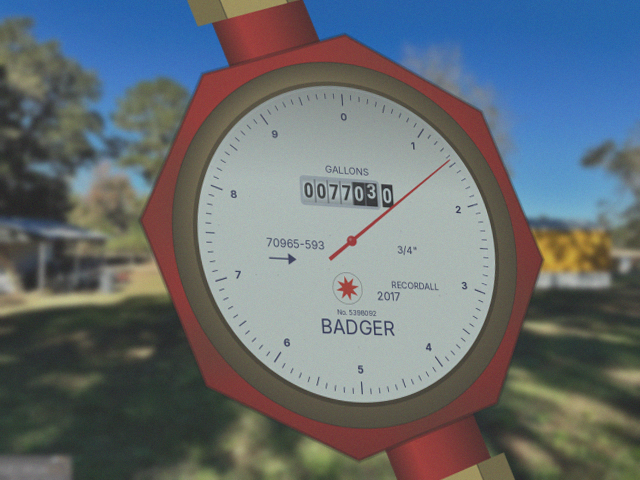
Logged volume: 77031.4 gal
